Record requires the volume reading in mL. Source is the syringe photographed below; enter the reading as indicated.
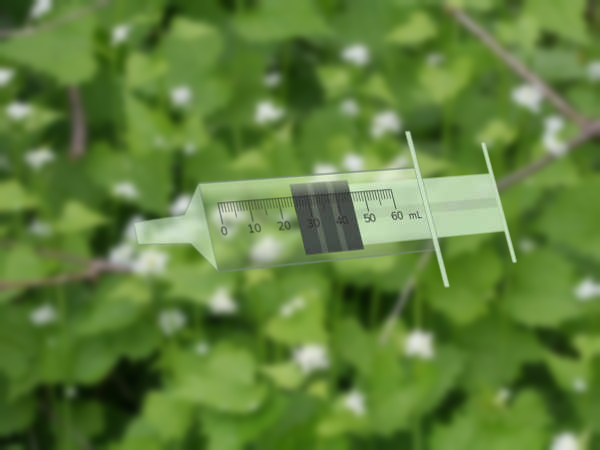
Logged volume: 25 mL
